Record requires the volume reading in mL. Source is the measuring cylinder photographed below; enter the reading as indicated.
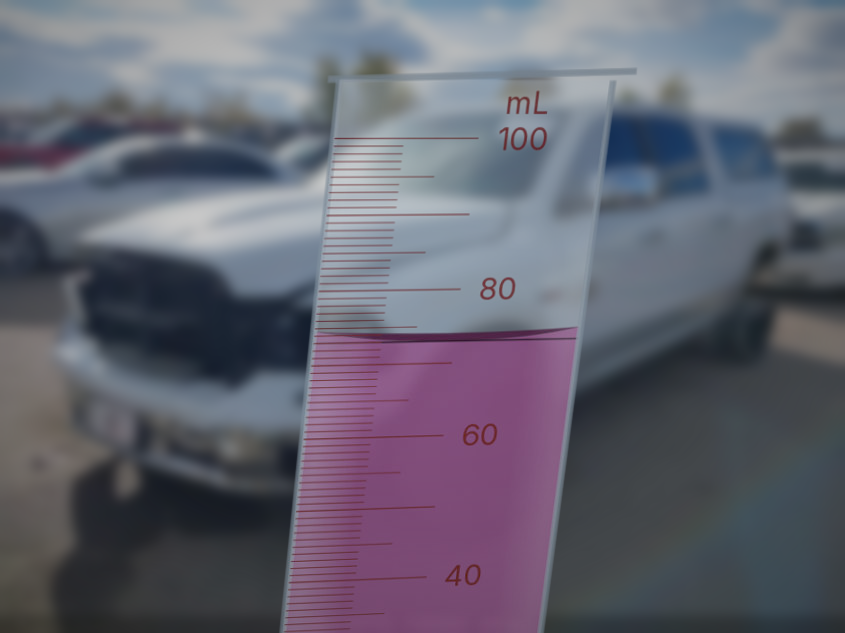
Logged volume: 73 mL
